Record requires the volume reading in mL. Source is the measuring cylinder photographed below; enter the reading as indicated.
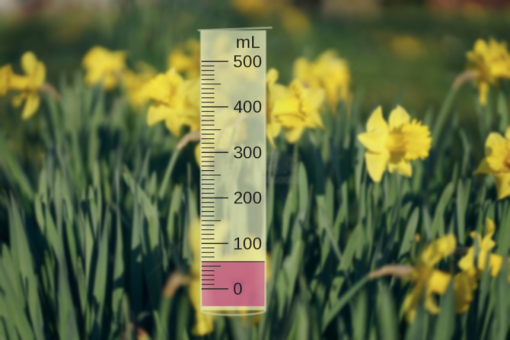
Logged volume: 60 mL
